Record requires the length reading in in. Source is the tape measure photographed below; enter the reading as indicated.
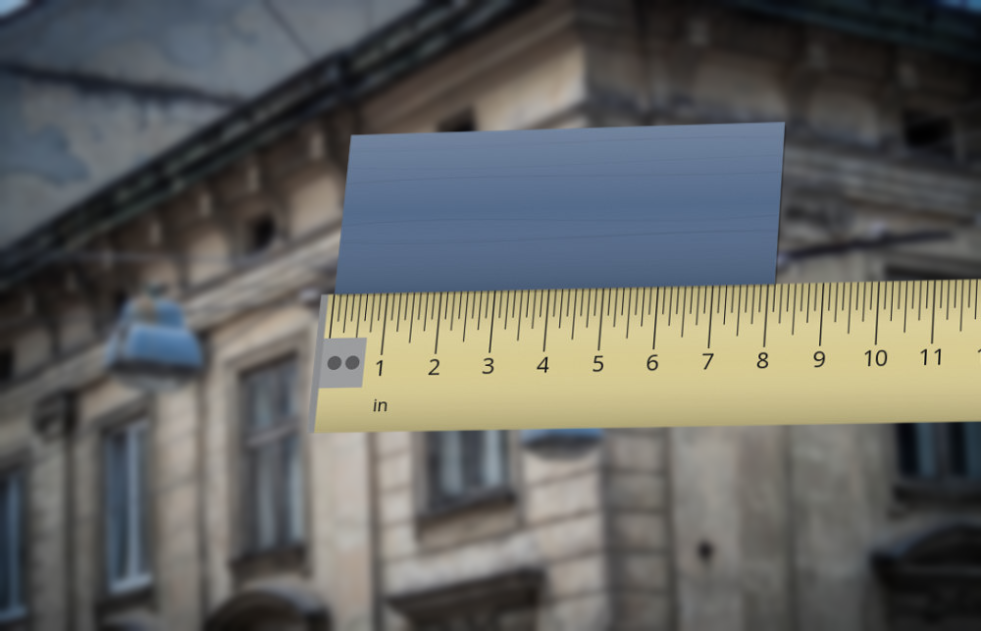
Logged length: 8.125 in
